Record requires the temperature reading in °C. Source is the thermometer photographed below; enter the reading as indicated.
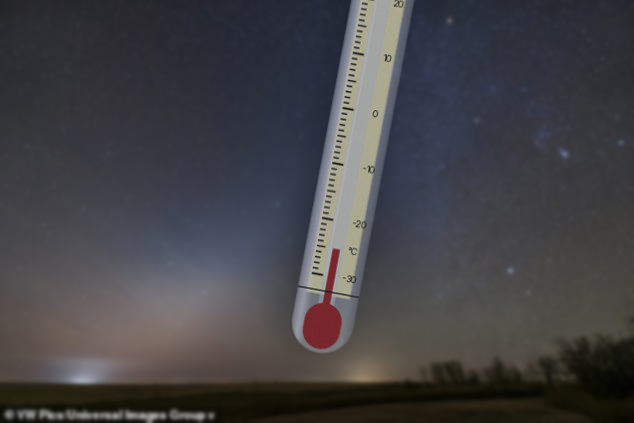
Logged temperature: -25 °C
